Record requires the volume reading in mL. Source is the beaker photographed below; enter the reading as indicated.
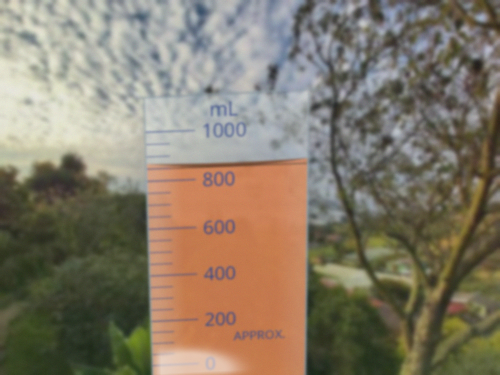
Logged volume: 850 mL
